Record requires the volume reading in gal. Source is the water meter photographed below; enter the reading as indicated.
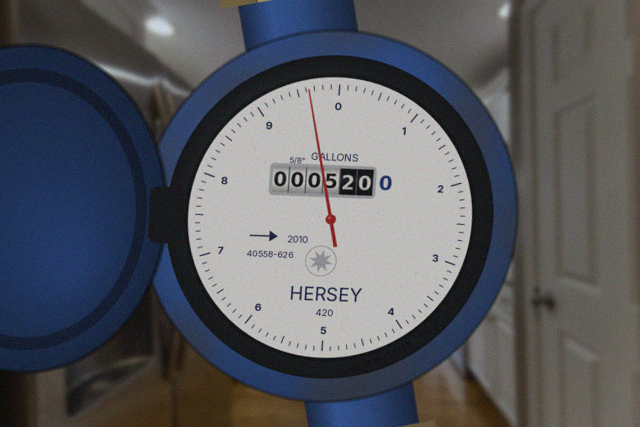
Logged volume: 5199.6 gal
